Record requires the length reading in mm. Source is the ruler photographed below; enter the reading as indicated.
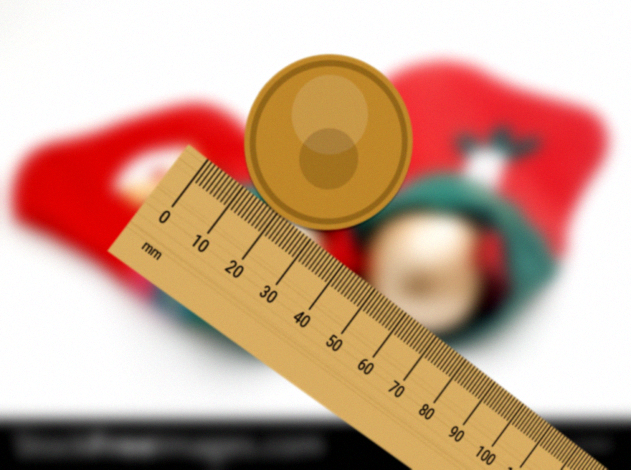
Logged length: 40 mm
